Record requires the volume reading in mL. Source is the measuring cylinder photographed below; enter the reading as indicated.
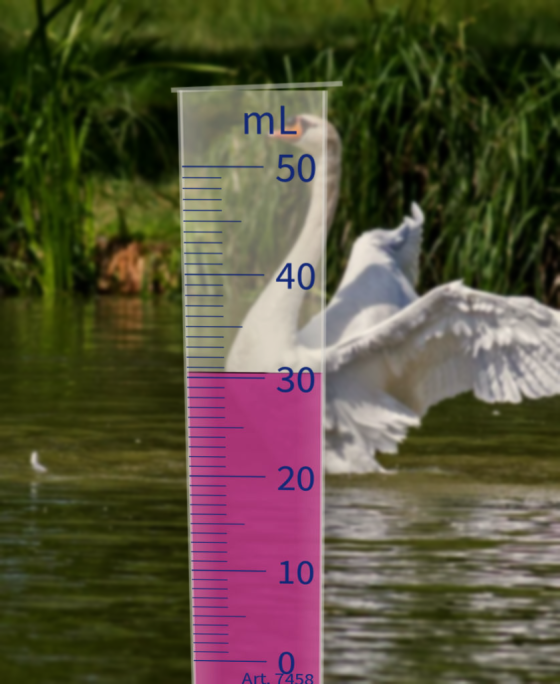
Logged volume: 30.5 mL
